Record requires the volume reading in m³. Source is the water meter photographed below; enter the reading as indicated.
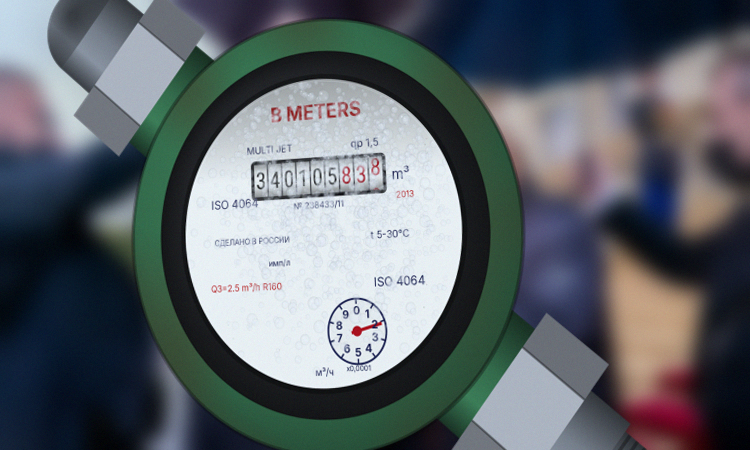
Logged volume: 340105.8382 m³
